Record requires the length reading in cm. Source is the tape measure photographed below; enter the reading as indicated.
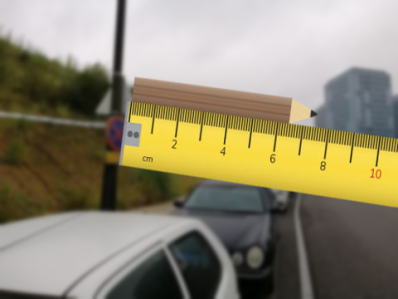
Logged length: 7.5 cm
